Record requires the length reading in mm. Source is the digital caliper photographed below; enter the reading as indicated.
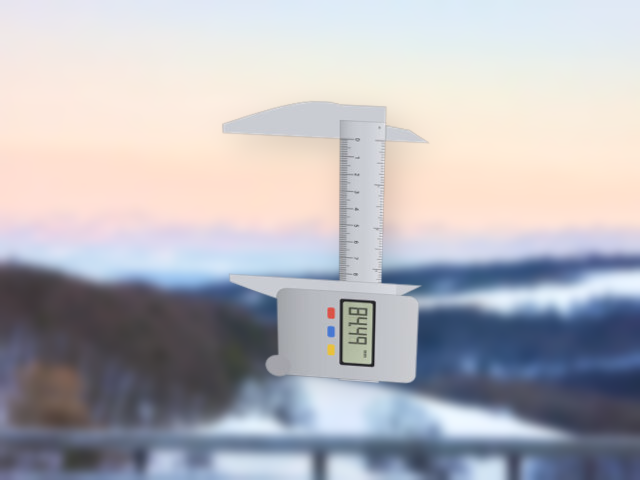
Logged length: 84.49 mm
